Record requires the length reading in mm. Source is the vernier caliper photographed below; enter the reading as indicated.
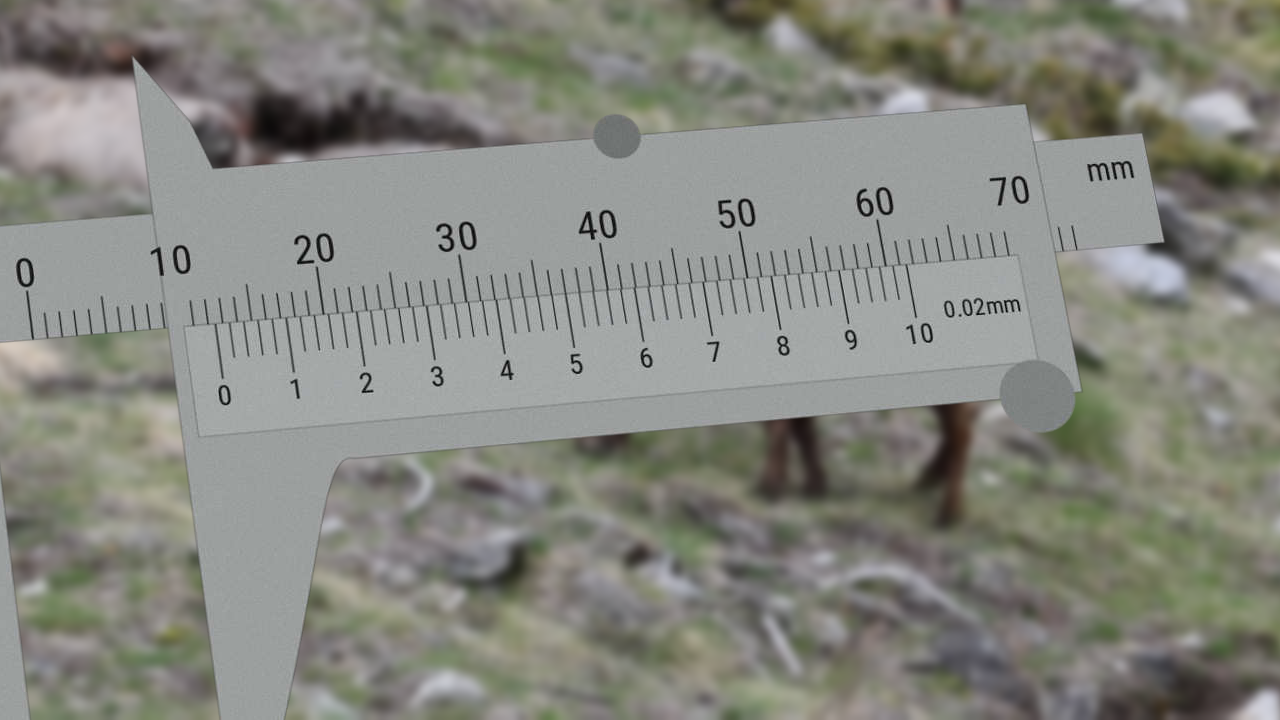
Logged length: 12.5 mm
